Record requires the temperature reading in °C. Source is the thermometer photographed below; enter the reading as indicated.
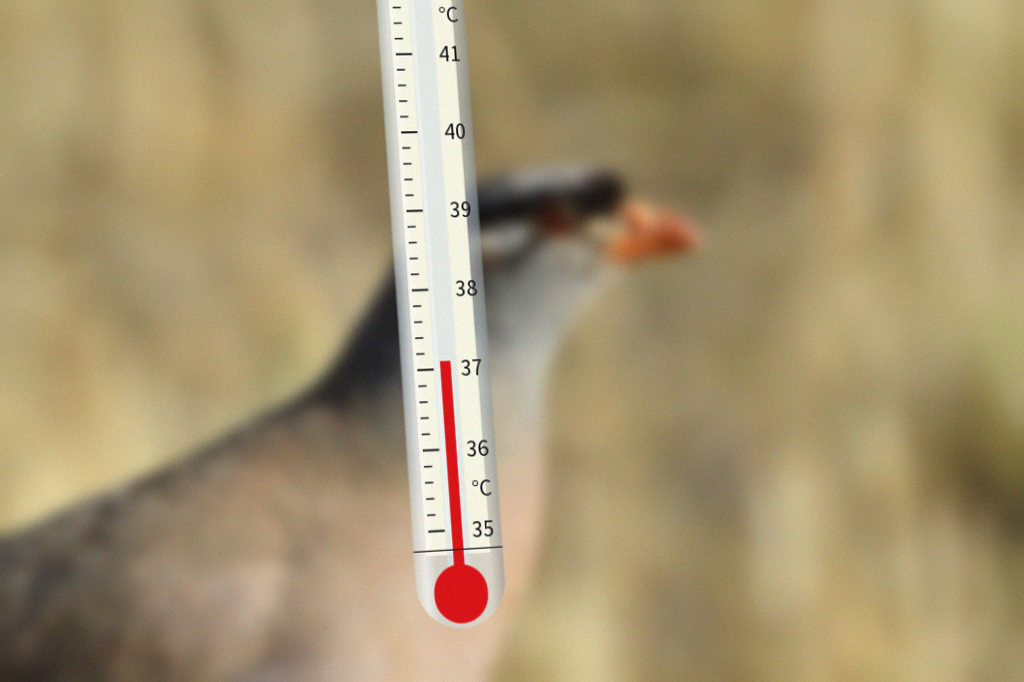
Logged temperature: 37.1 °C
